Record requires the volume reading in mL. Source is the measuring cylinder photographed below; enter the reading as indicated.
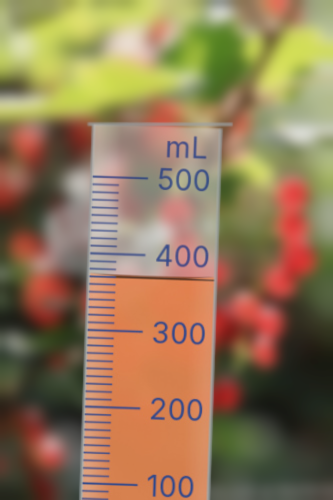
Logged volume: 370 mL
